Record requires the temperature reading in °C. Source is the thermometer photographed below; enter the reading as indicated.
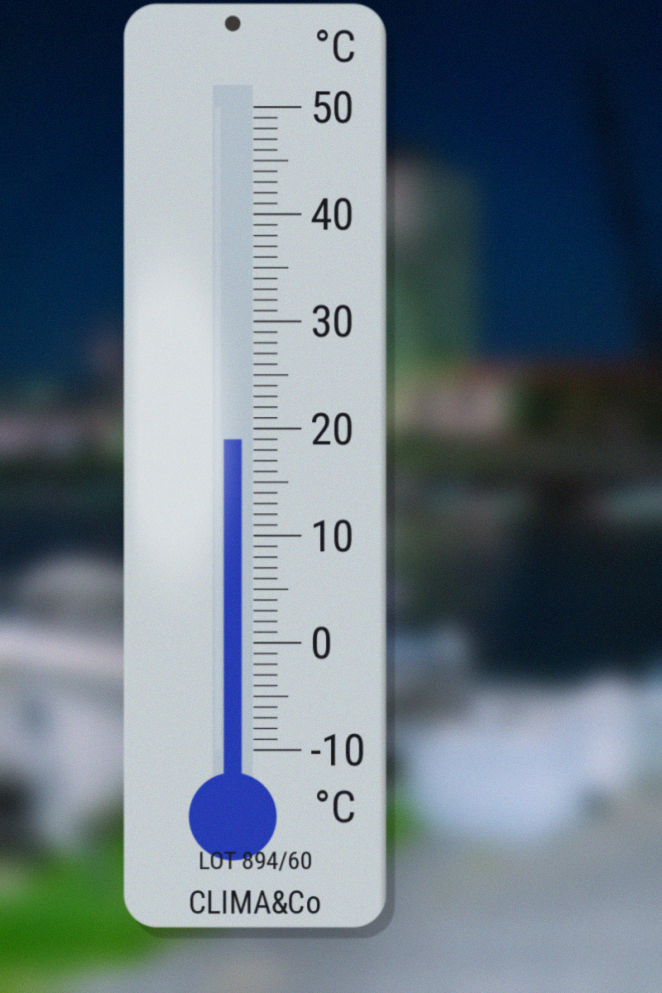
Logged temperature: 19 °C
